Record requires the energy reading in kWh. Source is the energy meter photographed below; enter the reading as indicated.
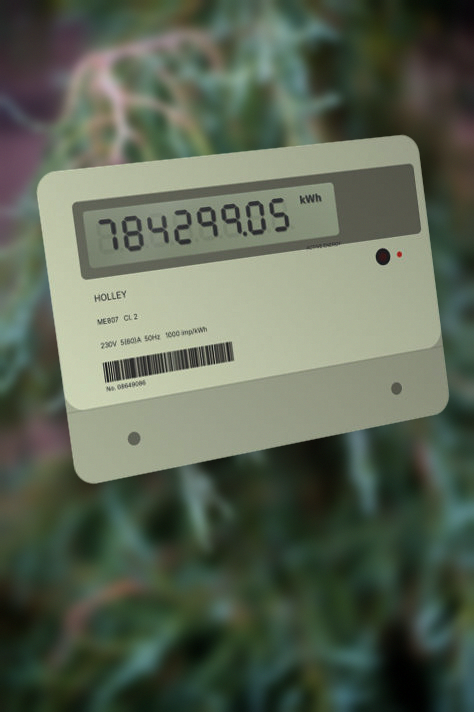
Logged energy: 784299.05 kWh
